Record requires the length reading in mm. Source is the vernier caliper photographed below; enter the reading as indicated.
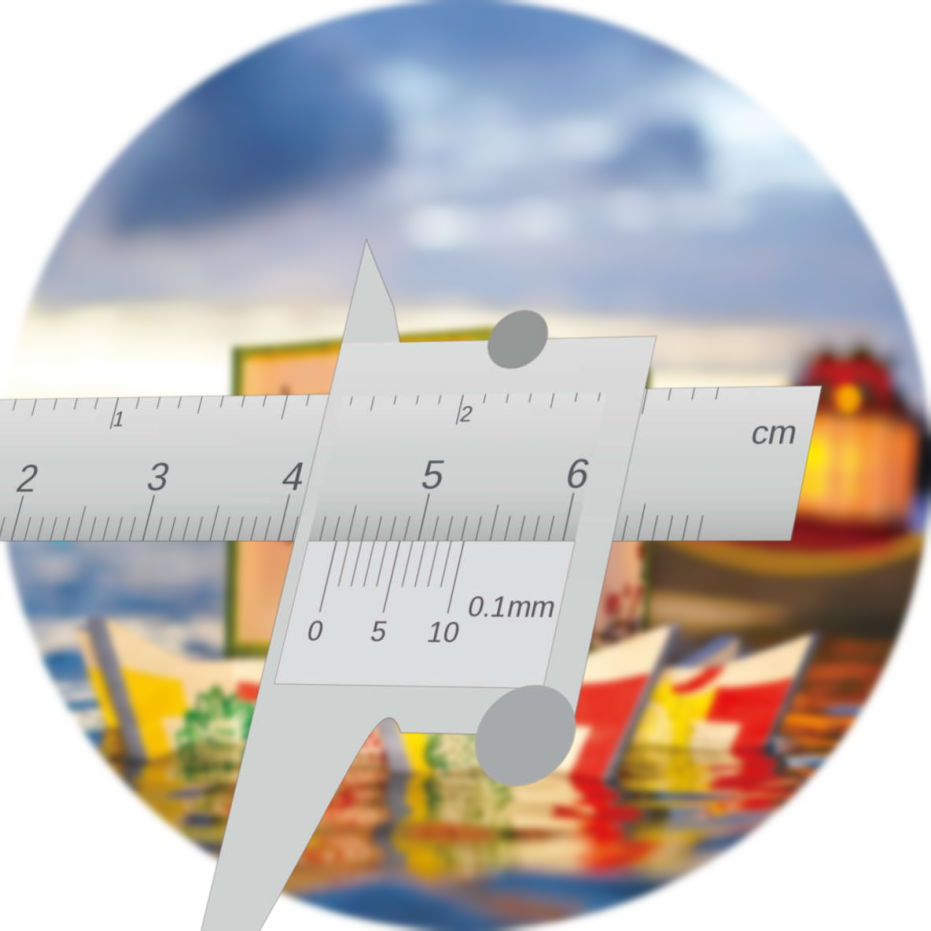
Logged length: 44.2 mm
